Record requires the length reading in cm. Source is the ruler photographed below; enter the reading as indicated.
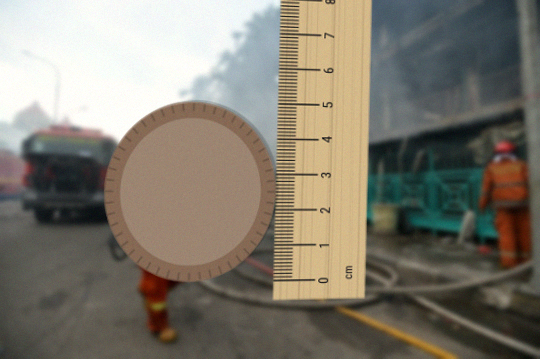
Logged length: 5 cm
